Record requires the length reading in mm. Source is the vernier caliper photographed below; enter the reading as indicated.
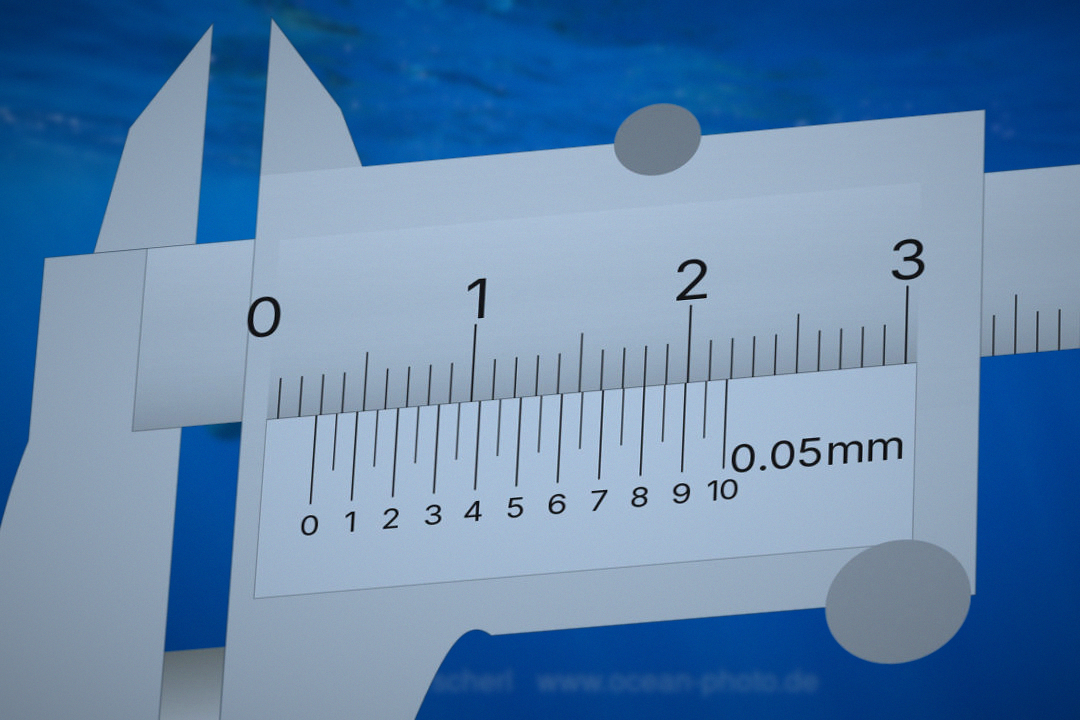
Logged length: 2.8 mm
